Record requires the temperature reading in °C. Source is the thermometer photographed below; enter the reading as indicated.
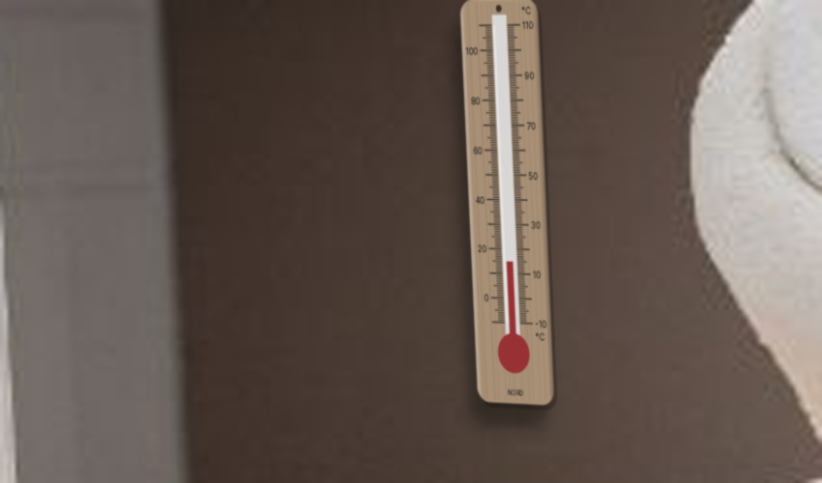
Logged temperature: 15 °C
